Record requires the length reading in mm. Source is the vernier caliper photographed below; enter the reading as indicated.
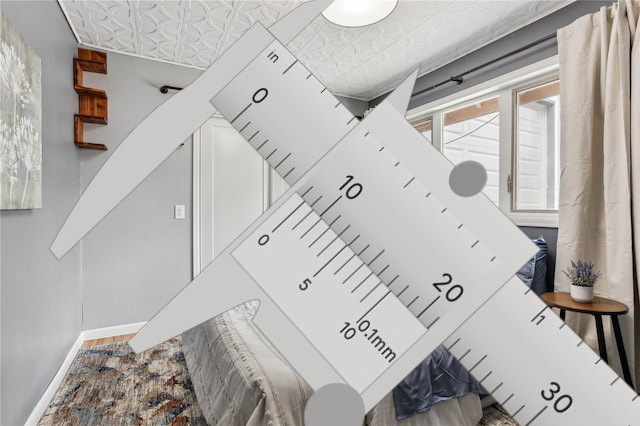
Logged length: 8.4 mm
